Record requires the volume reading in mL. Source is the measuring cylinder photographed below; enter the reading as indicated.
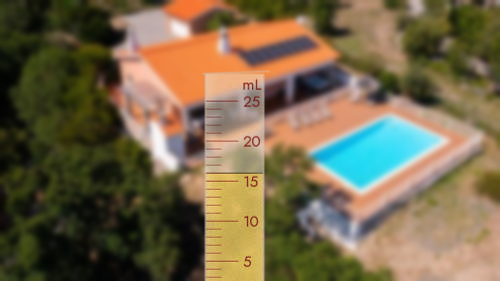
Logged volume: 16 mL
